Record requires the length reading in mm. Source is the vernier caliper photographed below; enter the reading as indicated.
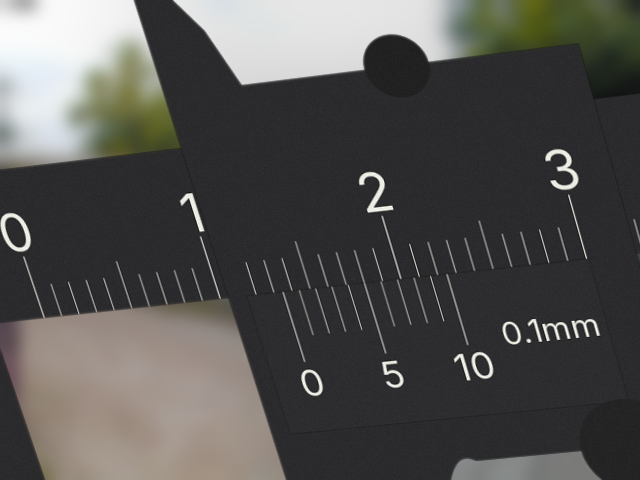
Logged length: 13.5 mm
